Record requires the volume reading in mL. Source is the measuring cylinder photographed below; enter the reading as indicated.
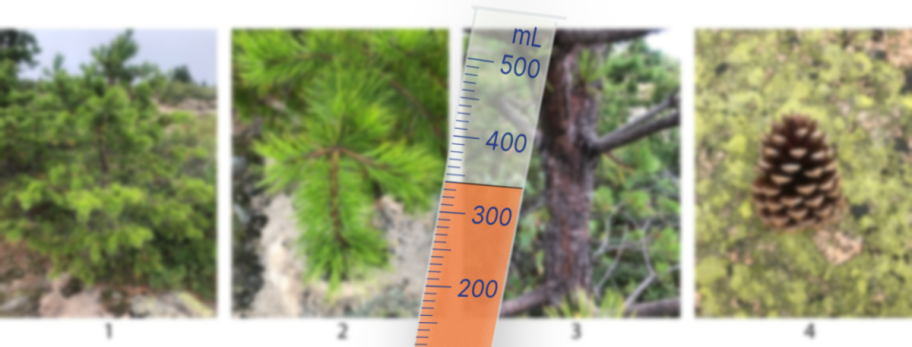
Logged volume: 340 mL
